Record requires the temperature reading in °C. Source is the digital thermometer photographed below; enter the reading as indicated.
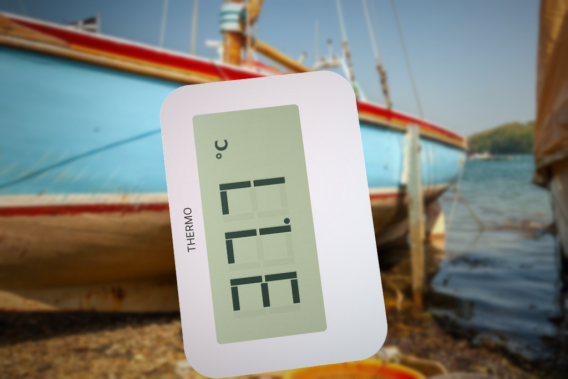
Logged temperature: 37.7 °C
